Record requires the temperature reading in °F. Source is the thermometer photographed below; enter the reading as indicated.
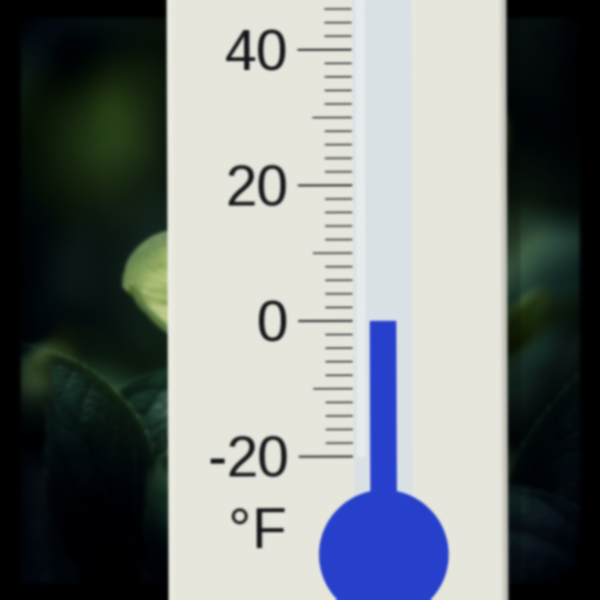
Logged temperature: 0 °F
